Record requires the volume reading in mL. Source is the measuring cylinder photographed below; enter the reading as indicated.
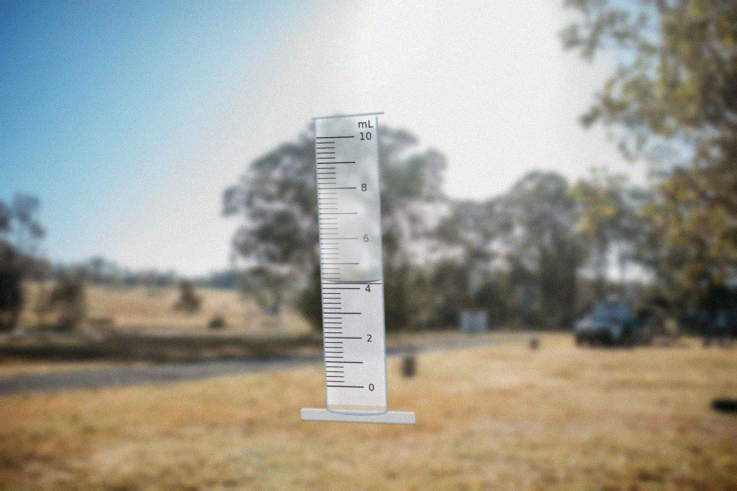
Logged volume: 4.2 mL
